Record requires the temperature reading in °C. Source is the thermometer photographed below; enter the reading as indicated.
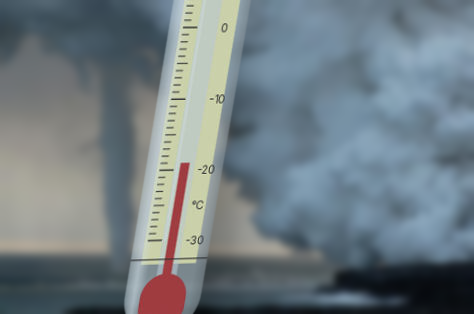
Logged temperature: -19 °C
